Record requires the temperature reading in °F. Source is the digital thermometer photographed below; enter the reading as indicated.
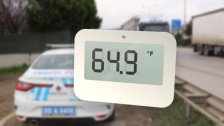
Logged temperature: 64.9 °F
